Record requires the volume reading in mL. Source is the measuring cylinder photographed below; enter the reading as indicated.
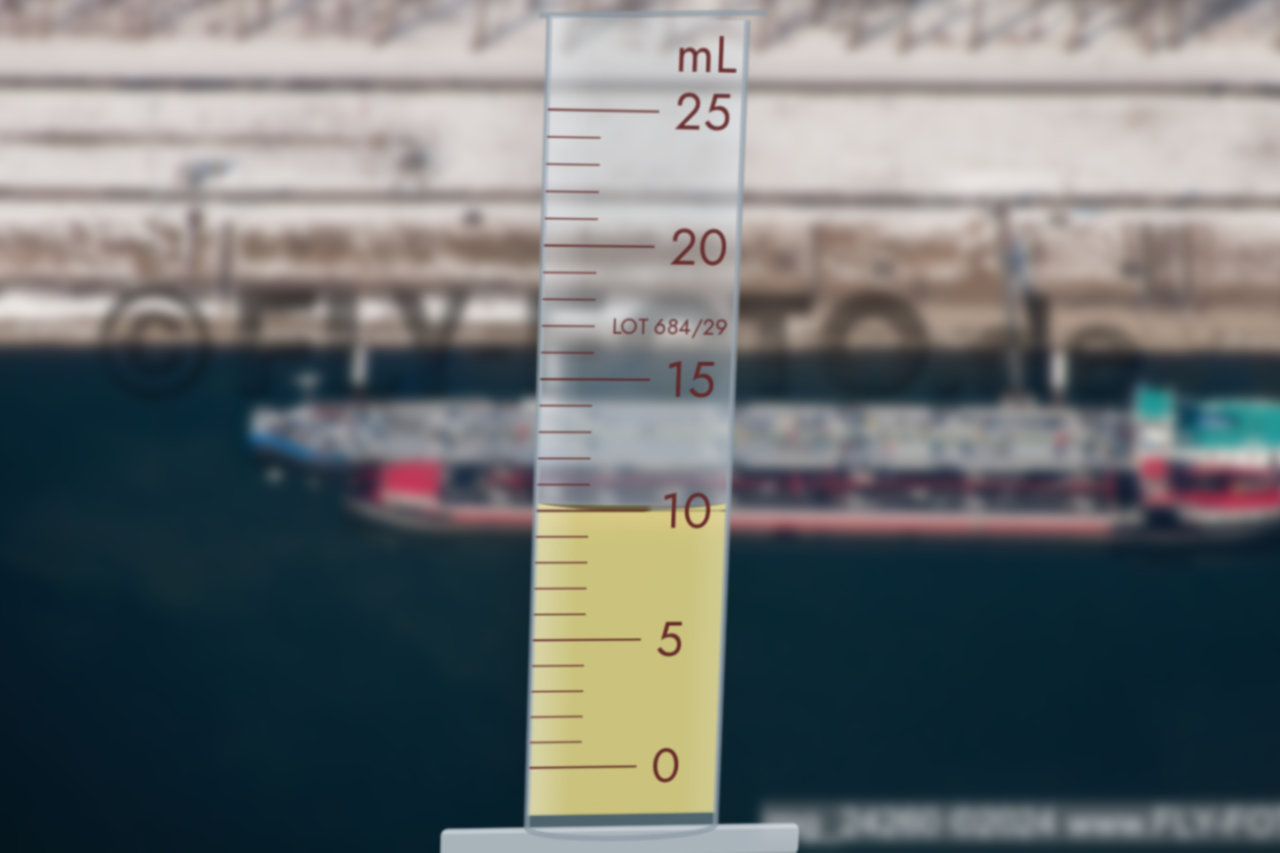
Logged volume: 10 mL
